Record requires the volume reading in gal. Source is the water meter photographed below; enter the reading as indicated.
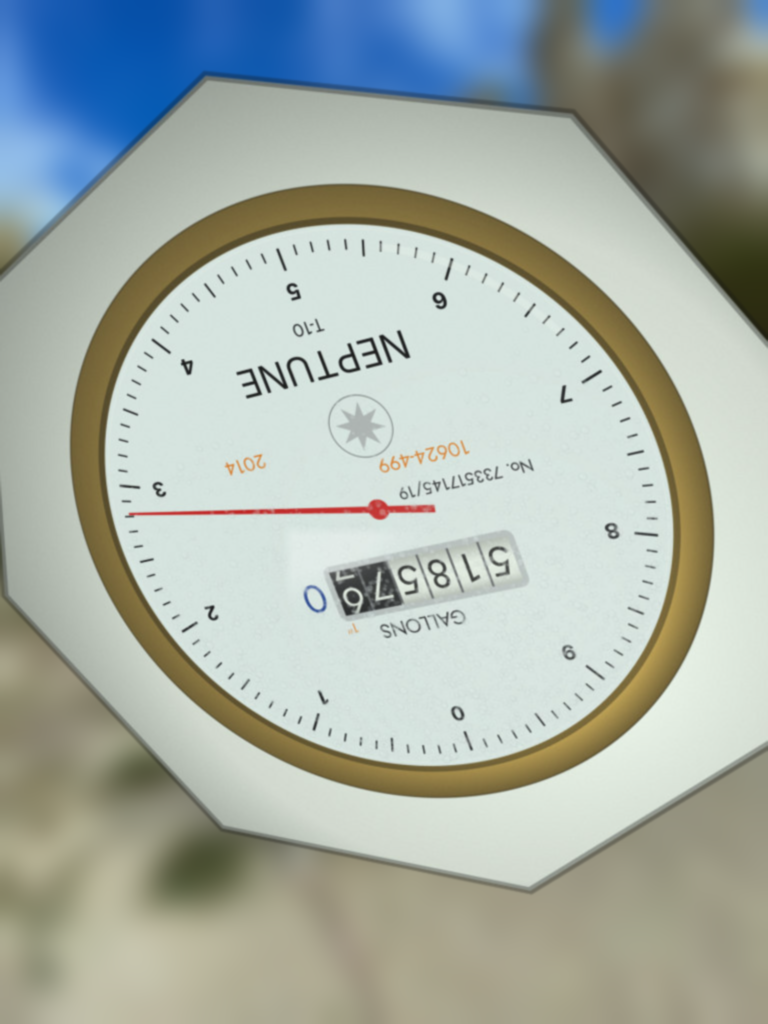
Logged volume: 5185762.8 gal
